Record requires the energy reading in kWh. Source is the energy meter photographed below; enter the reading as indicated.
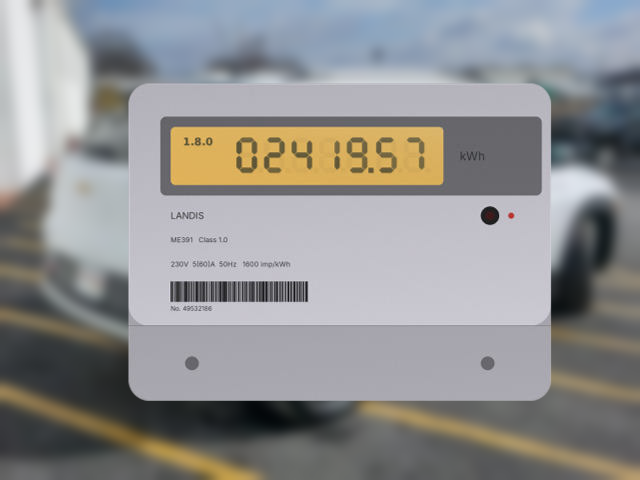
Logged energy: 2419.57 kWh
